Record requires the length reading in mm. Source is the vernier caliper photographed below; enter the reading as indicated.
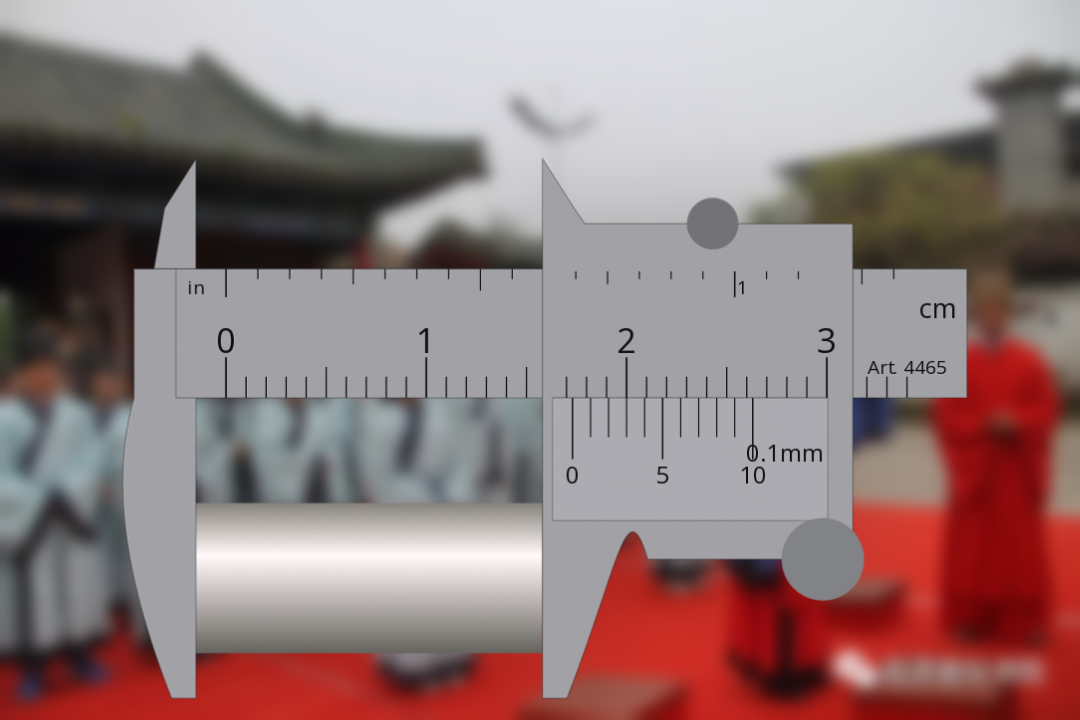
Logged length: 17.3 mm
